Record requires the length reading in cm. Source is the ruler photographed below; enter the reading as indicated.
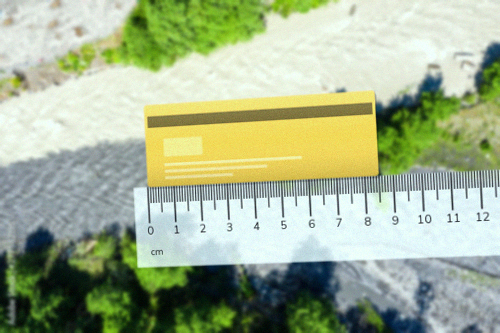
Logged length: 8.5 cm
